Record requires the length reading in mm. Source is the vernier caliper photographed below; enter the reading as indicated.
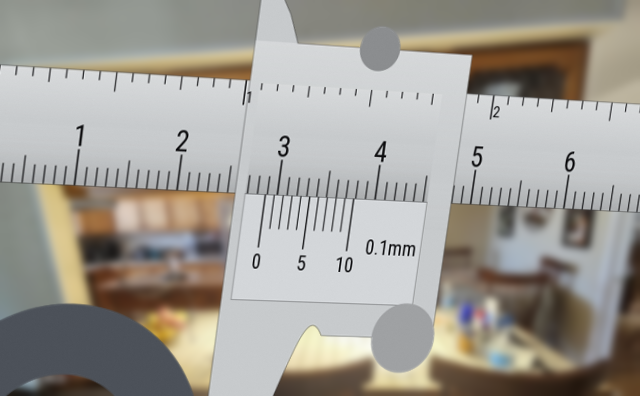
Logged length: 28.8 mm
